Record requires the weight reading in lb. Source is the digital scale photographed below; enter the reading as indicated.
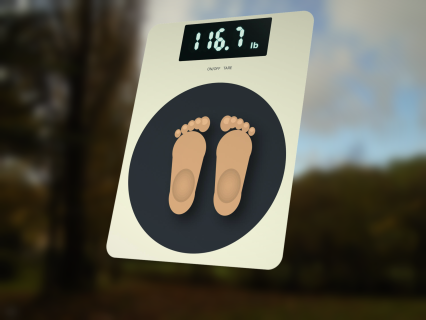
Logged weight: 116.7 lb
